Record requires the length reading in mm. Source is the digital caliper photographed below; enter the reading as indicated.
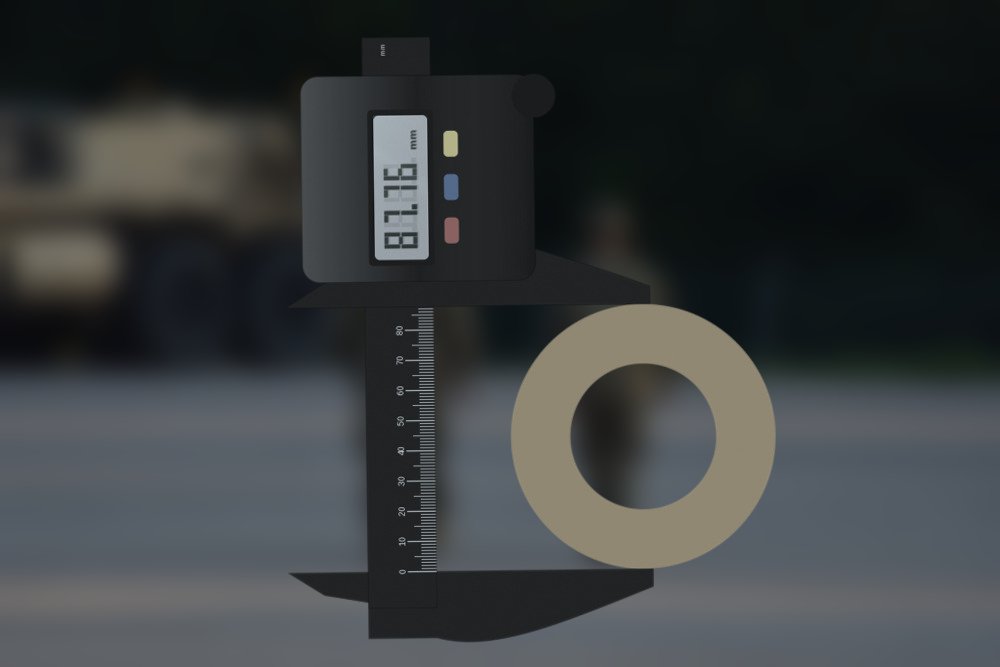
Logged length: 87.76 mm
